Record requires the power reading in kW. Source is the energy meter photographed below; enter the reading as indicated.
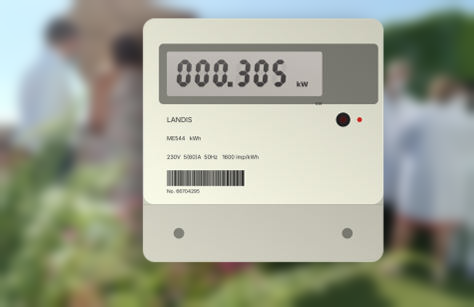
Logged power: 0.305 kW
